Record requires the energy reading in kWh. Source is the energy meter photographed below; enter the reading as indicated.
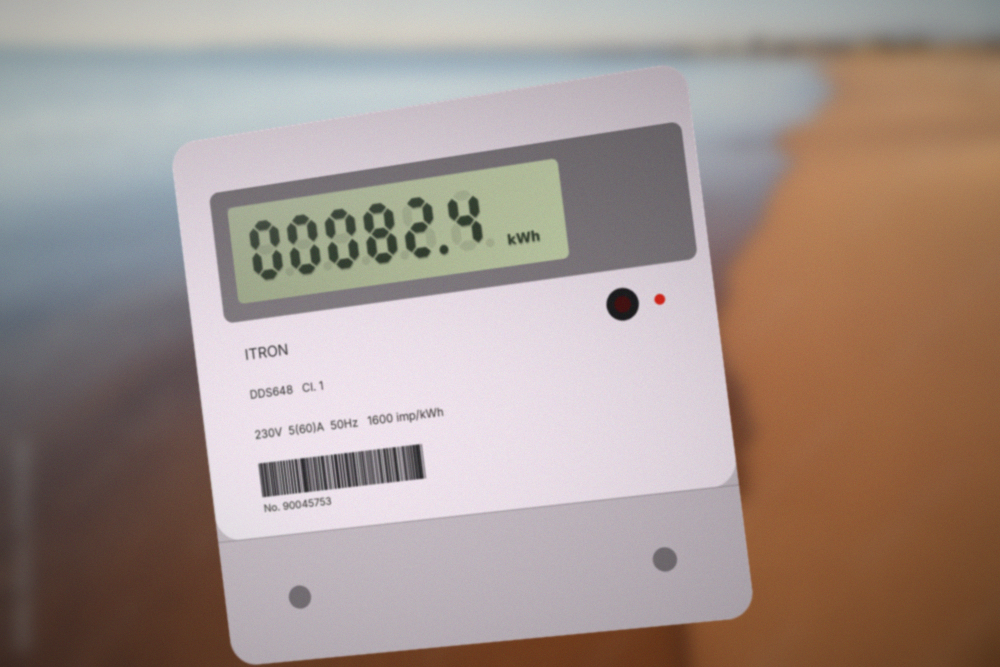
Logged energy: 82.4 kWh
